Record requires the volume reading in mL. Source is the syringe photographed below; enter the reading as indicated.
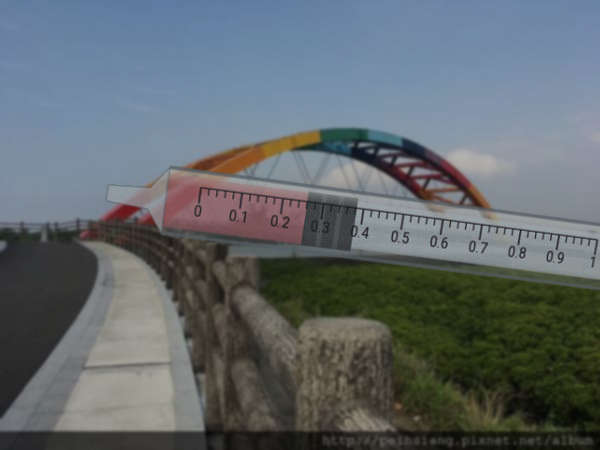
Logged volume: 0.26 mL
